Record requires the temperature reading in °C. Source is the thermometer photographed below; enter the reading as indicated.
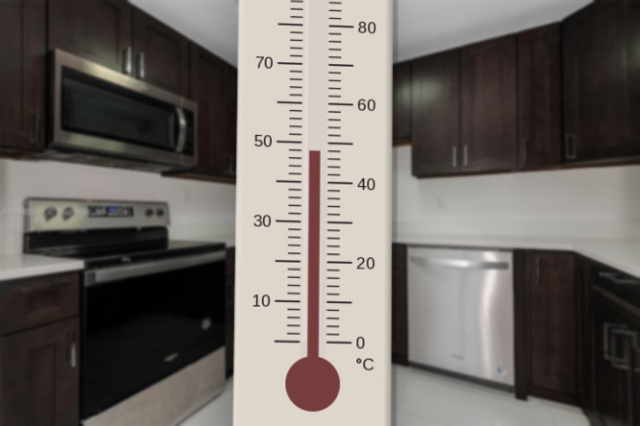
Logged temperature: 48 °C
